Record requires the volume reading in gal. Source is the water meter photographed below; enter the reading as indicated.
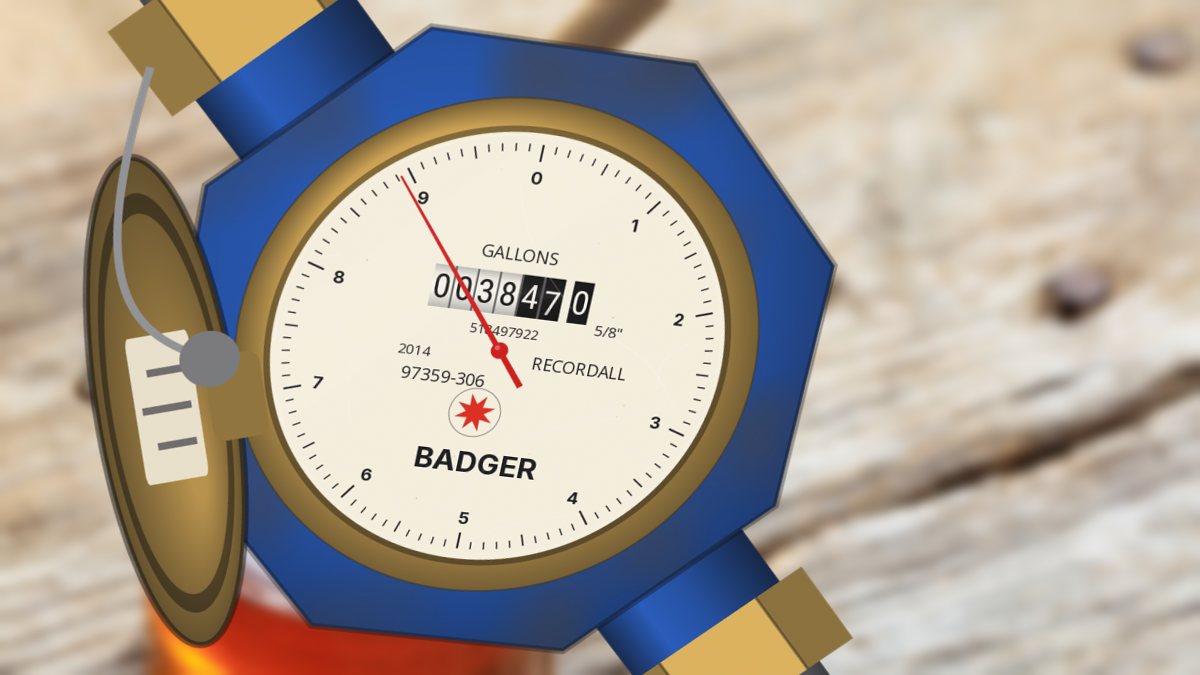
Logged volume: 38468.9 gal
